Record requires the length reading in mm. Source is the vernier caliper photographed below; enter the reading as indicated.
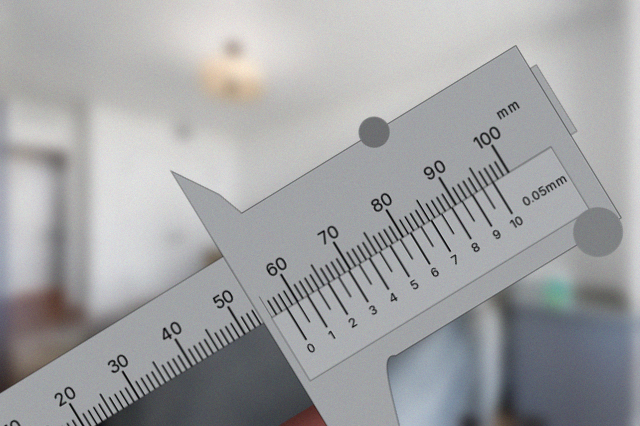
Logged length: 58.0 mm
